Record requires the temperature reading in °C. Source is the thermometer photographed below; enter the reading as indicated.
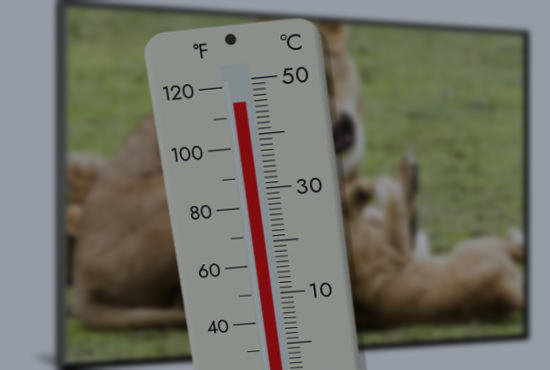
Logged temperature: 46 °C
